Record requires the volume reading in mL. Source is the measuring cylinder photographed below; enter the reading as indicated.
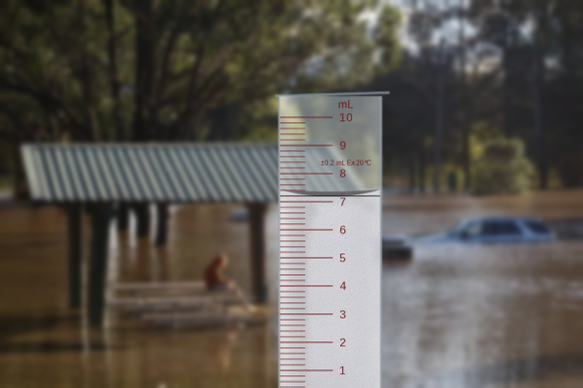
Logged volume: 7.2 mL
